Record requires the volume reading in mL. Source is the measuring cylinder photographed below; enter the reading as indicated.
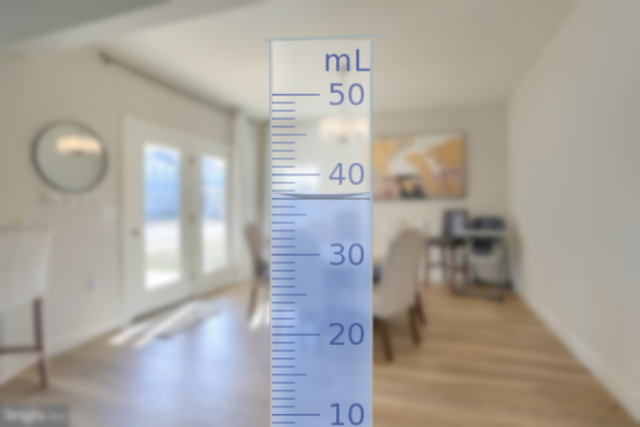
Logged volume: 37 mL
